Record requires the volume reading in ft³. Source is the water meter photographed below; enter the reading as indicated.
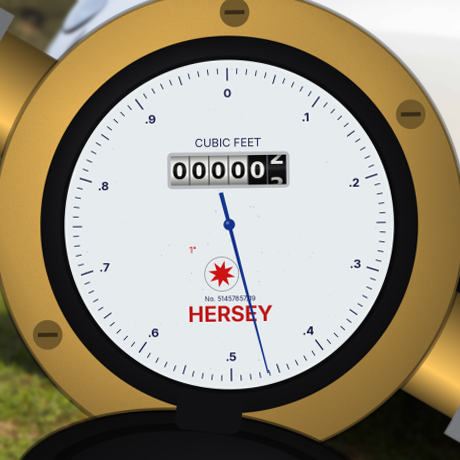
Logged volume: 2.46 ft³
